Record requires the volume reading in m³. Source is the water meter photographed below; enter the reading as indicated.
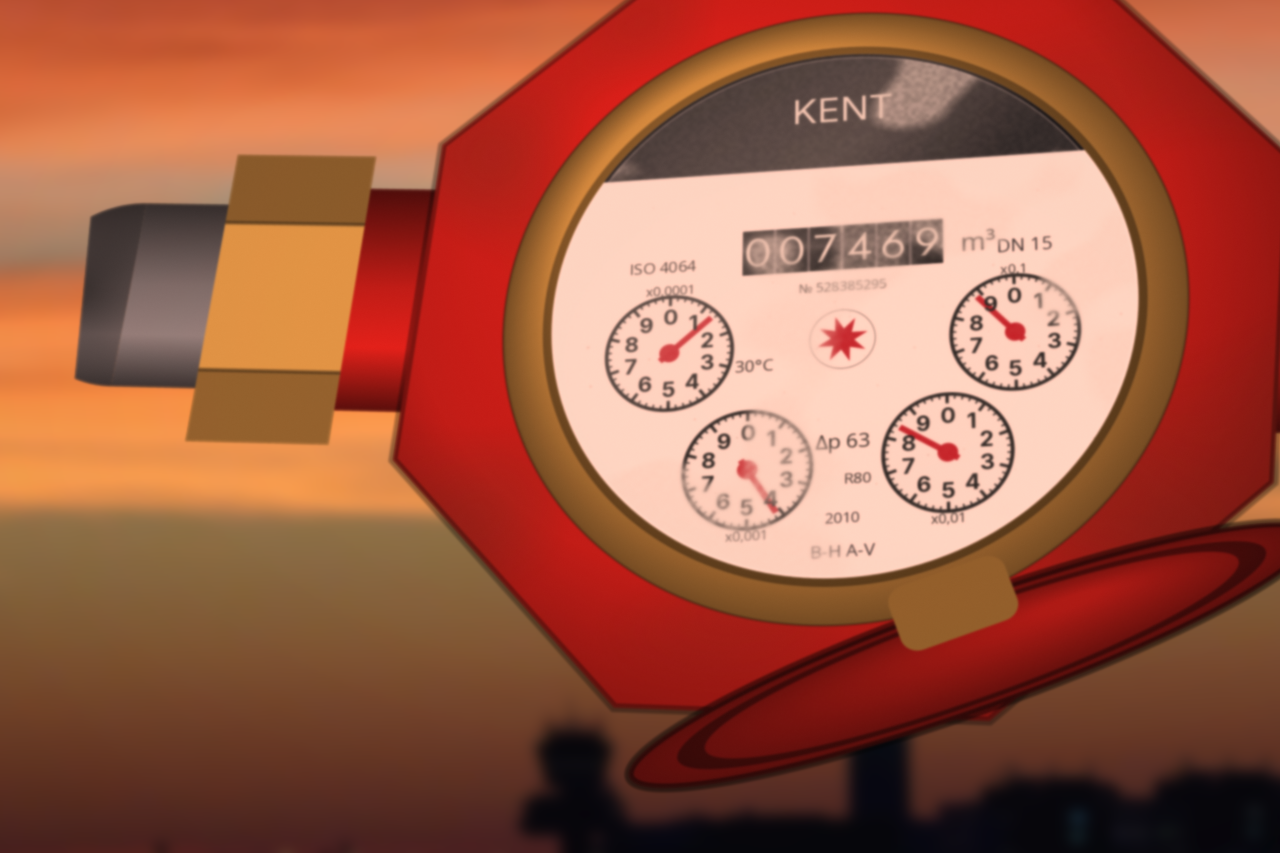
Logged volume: 7469.8841 m³
